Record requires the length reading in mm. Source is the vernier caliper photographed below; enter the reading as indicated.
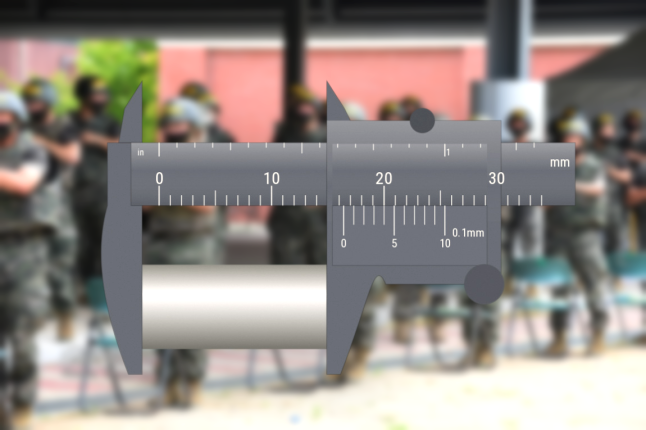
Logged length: 16.4 mm
